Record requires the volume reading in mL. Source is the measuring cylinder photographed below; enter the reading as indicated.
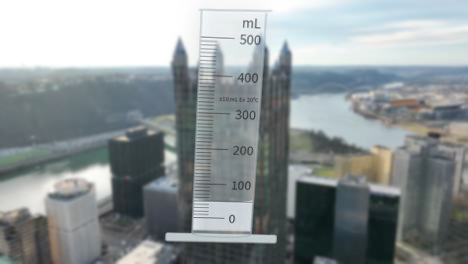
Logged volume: 50 mL
